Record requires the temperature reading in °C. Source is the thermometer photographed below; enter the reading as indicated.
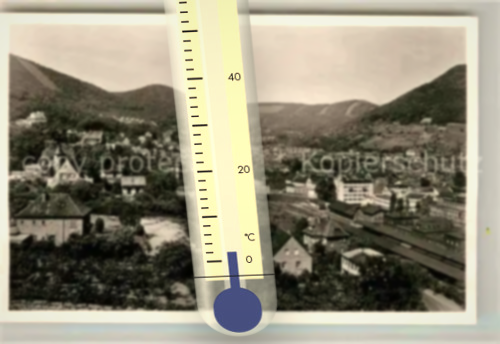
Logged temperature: 2 °C
